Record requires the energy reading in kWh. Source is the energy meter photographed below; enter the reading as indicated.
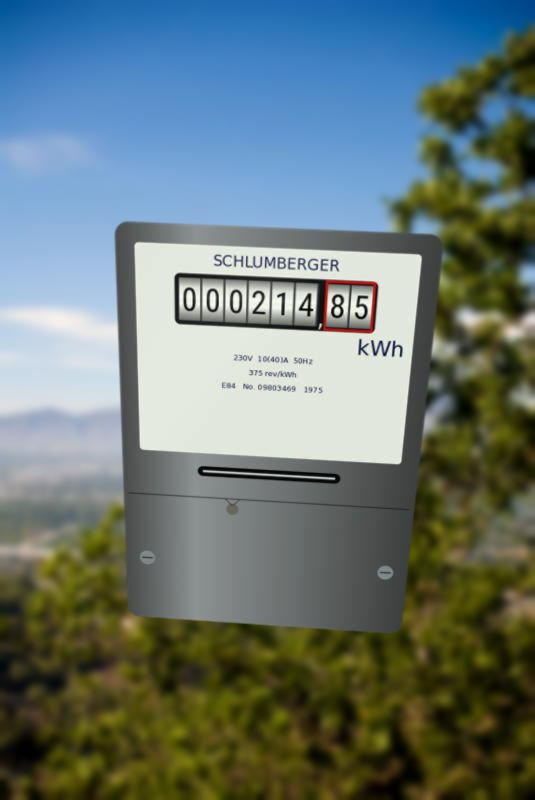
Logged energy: 214.85 kWh
